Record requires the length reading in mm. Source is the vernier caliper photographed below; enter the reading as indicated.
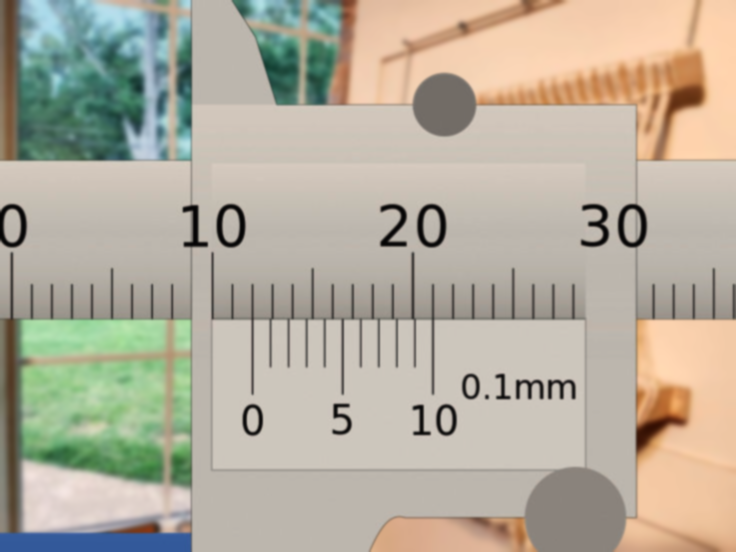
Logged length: 12.0 mm
